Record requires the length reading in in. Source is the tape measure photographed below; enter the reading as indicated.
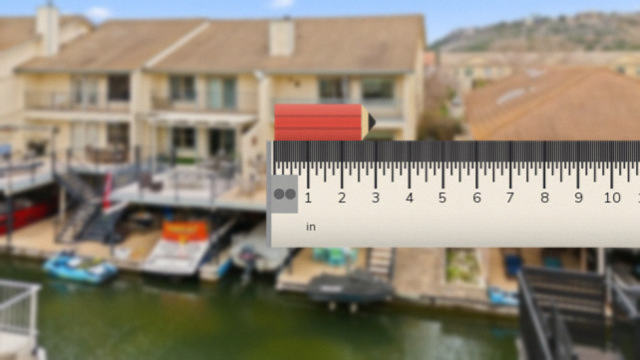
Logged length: 3 in
